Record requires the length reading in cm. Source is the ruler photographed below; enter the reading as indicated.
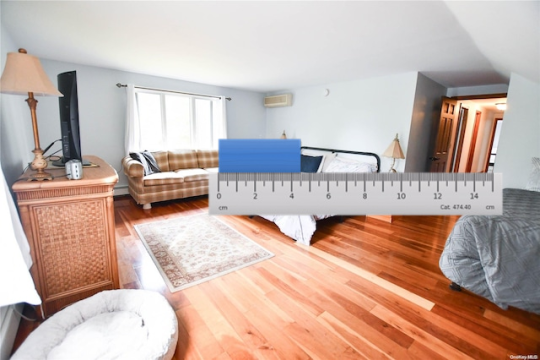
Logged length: 4.5 cm
